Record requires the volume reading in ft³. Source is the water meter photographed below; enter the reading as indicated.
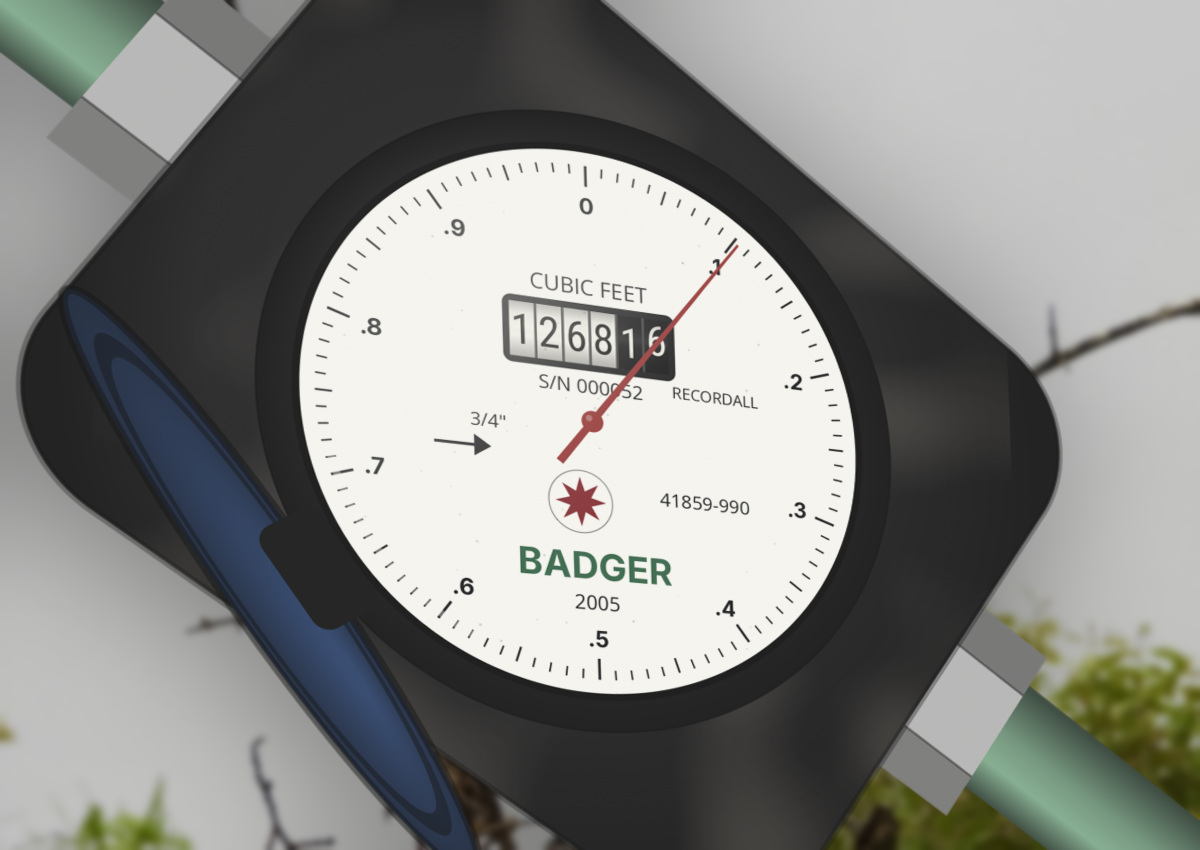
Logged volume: 126816.10 ft³
